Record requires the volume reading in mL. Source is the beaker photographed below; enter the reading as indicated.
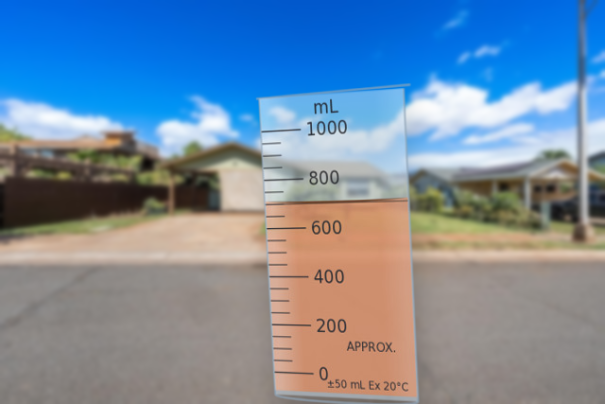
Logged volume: 700 mL
